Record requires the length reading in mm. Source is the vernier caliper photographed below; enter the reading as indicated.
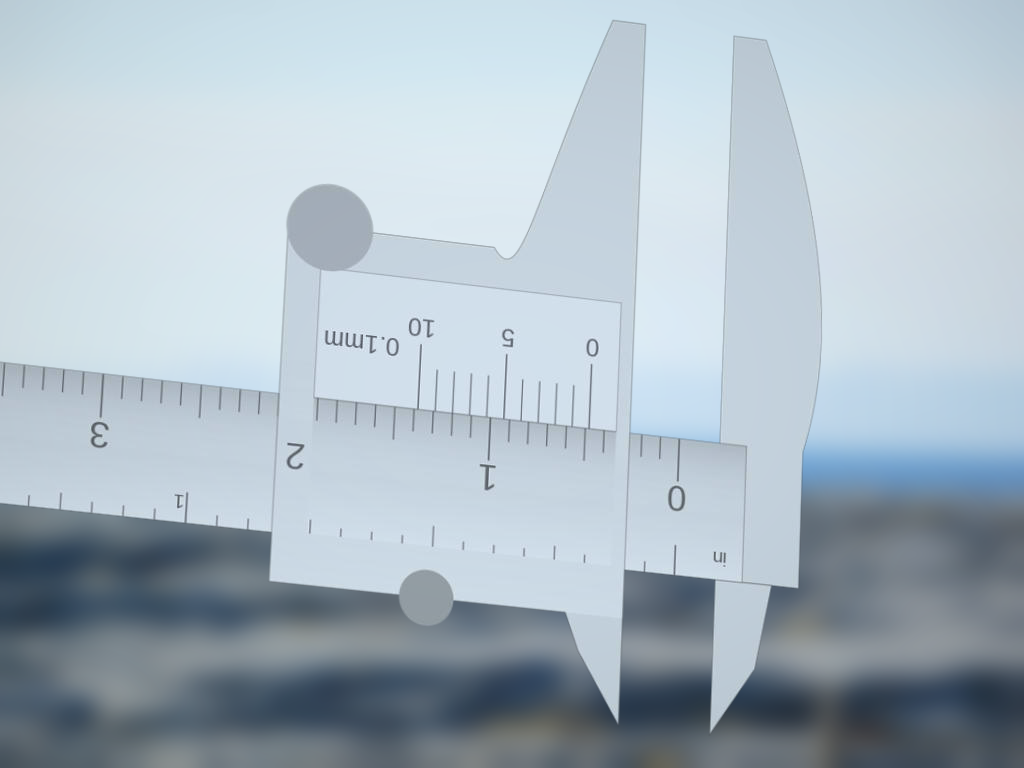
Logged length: 4.8 mm
